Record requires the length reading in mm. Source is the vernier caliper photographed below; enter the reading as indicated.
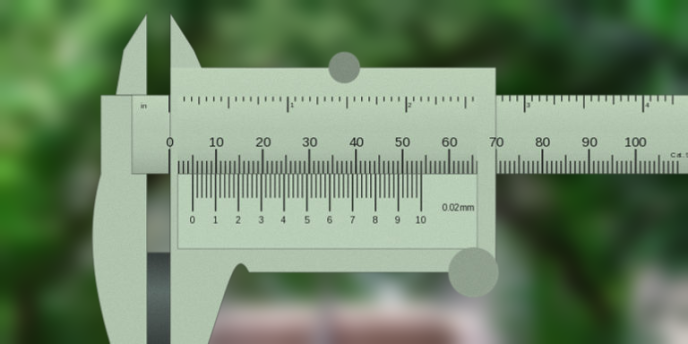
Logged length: 5.0 mm
